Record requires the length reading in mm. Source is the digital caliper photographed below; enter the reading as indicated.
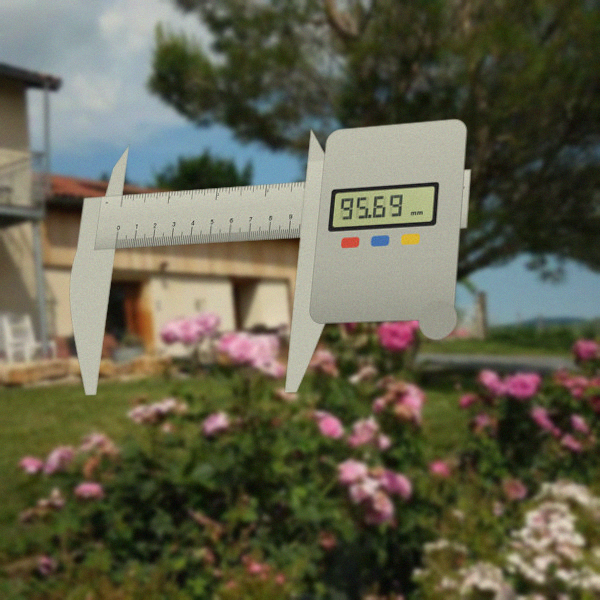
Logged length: 95.69 mm
